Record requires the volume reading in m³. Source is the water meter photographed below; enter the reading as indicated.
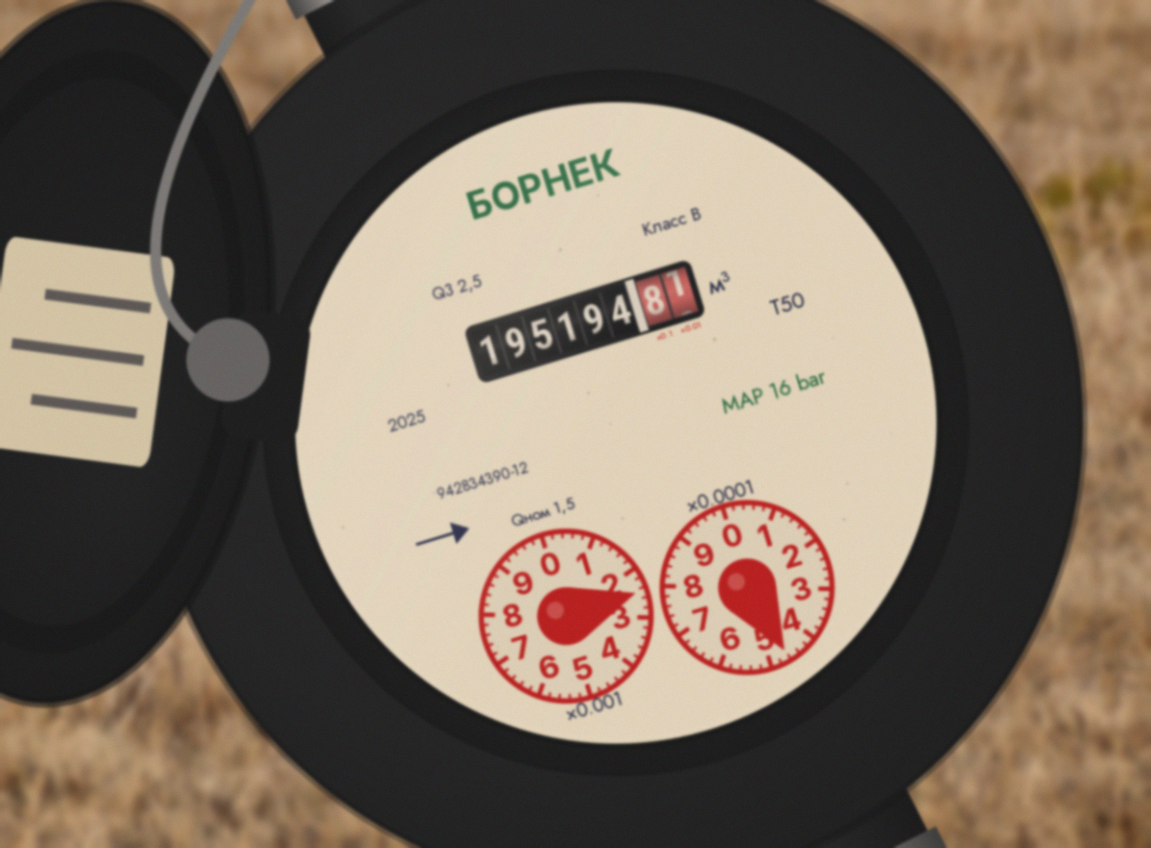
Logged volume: 195194.8124 m³
